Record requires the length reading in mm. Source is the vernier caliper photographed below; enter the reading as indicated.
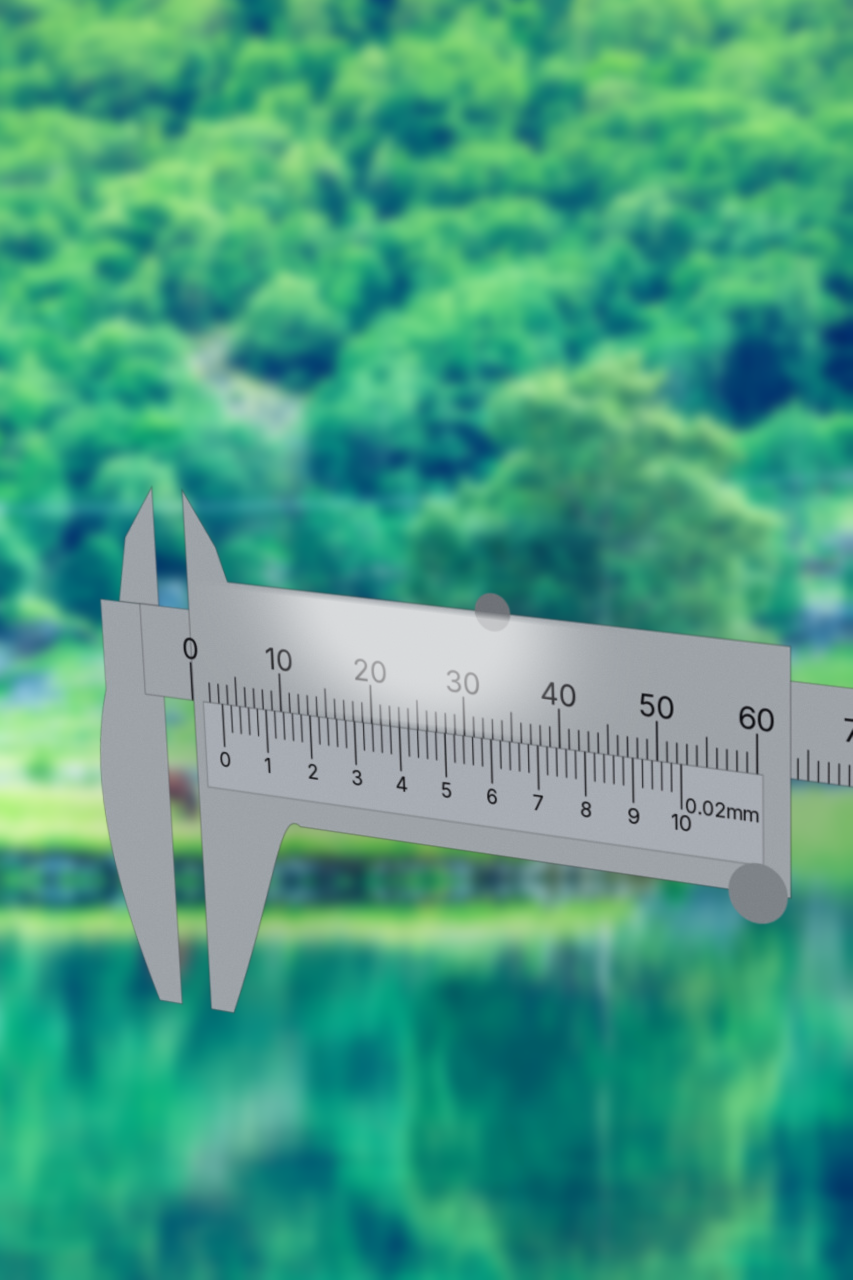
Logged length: 3.4 mm
